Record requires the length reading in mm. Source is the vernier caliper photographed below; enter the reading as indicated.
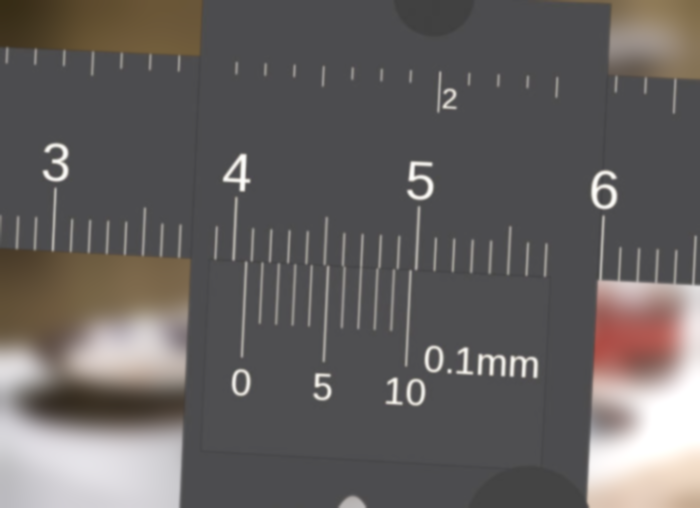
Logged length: 40.7 mm
